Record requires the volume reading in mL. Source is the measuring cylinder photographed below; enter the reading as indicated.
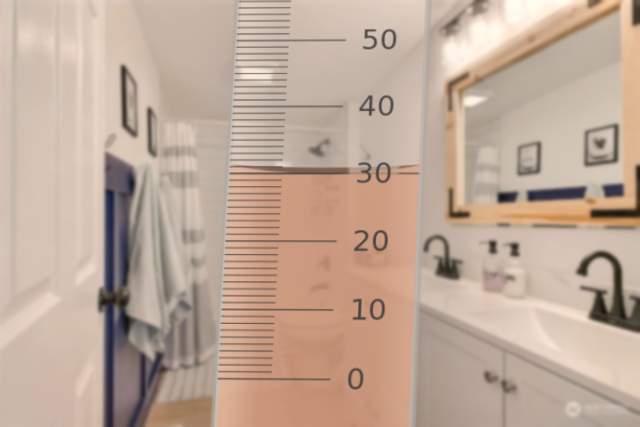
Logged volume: 30 mL
